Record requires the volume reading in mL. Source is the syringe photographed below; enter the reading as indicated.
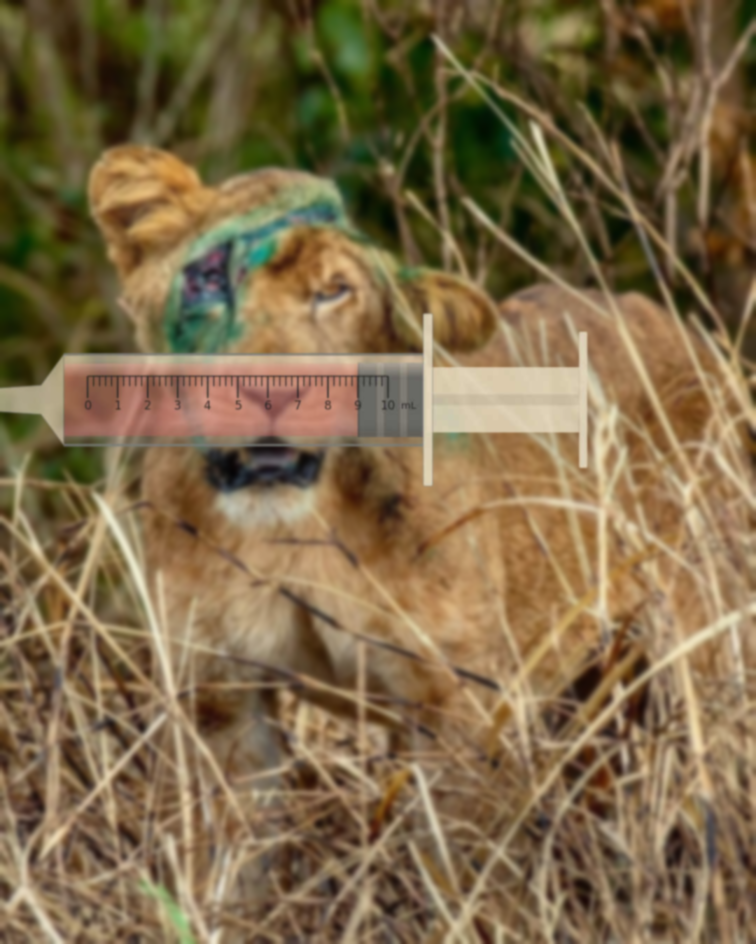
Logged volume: 9 mL
